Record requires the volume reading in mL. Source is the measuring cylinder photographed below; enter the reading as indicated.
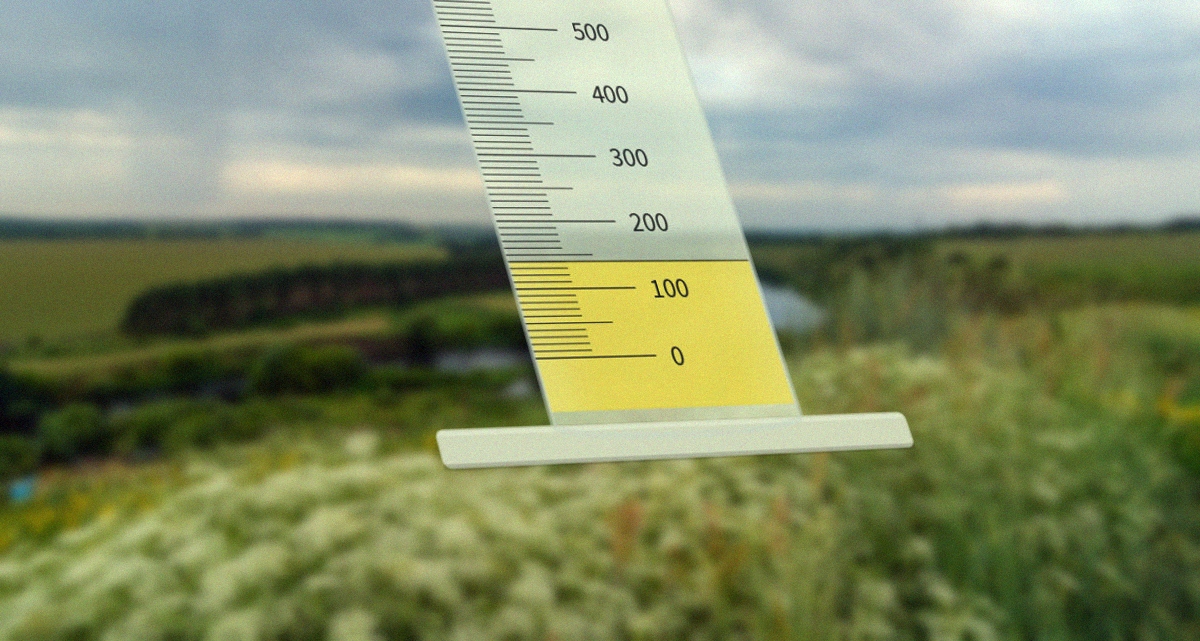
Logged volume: 140 mL
